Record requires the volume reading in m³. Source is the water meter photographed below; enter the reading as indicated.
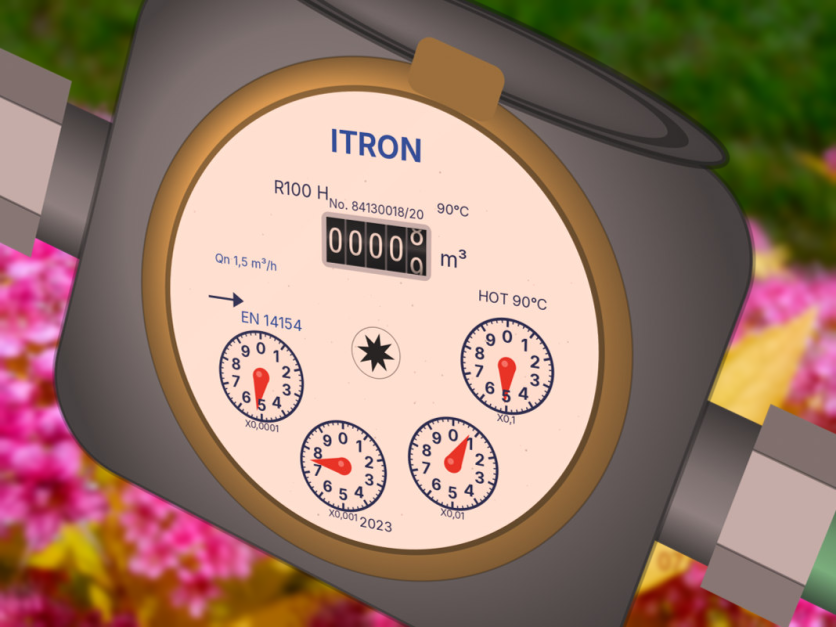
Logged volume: 8.5075 m³
